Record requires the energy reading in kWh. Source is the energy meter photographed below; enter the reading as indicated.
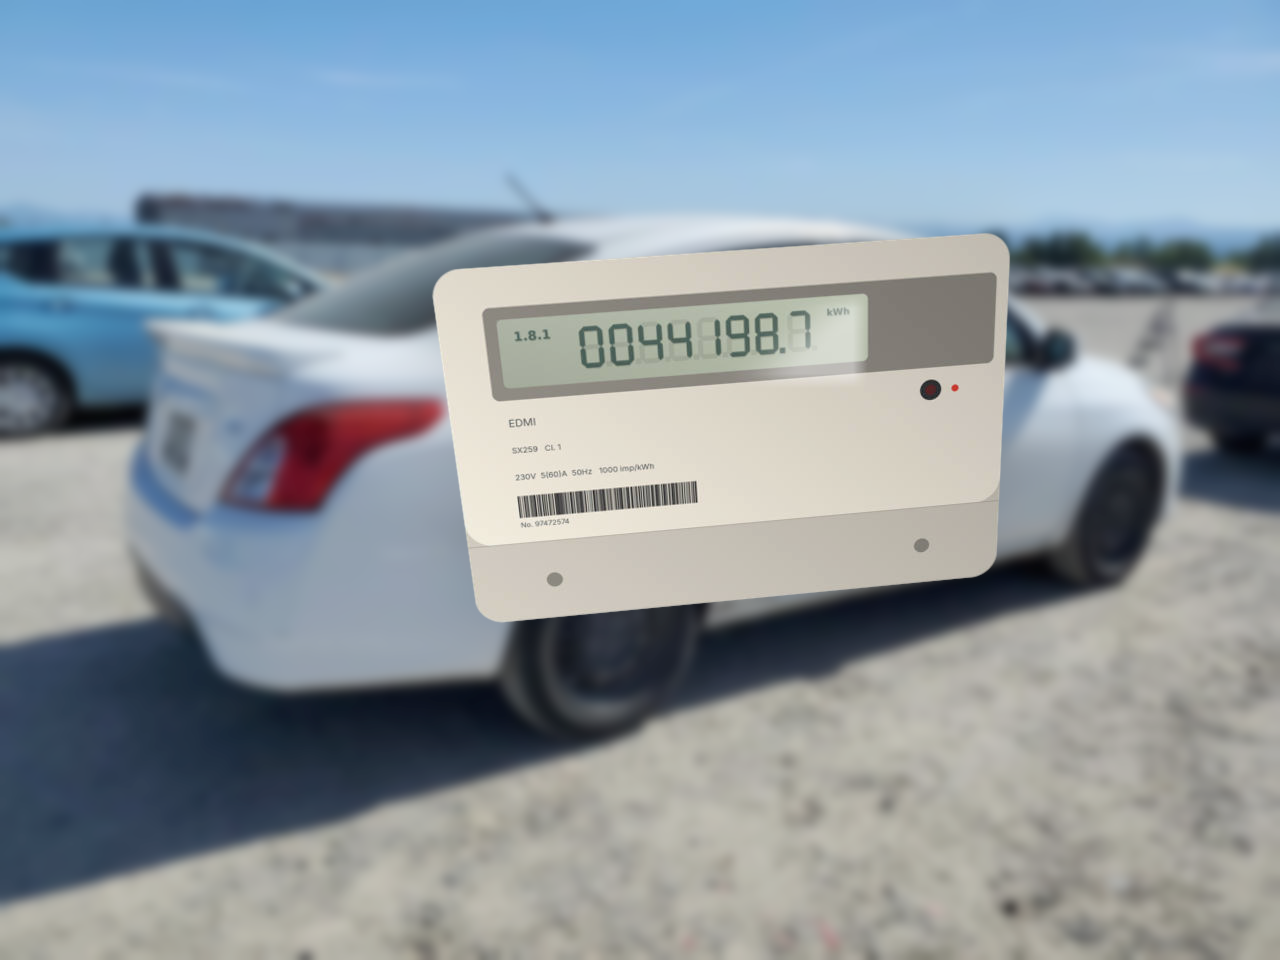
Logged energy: 44198.7 kWh
